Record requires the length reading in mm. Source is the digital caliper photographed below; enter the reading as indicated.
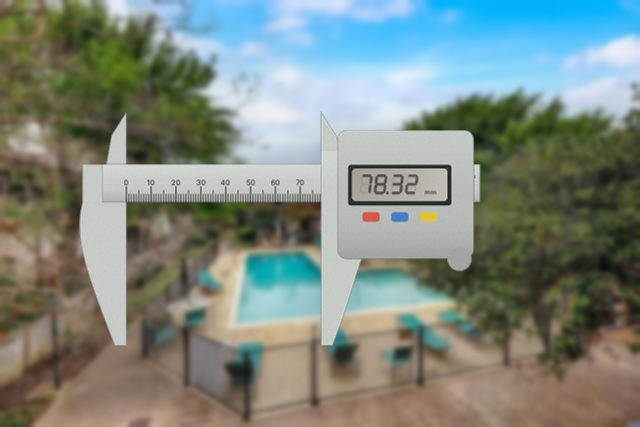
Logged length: 78.32 mm
